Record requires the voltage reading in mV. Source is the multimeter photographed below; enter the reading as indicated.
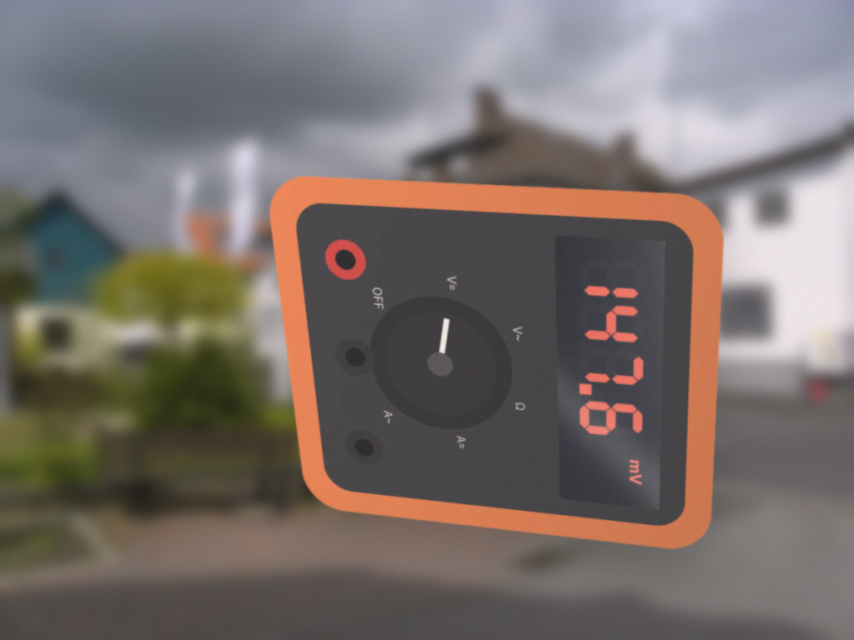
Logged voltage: 147.6 mV
